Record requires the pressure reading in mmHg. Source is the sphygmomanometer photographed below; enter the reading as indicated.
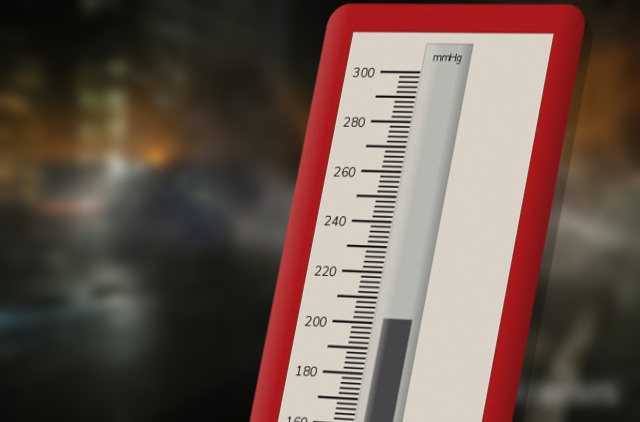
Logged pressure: 202 mmHg
